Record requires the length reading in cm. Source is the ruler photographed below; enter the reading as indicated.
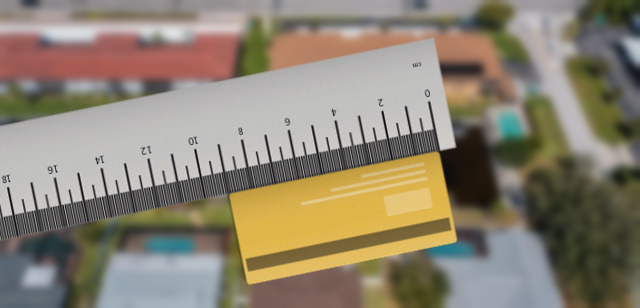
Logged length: 9 cm
